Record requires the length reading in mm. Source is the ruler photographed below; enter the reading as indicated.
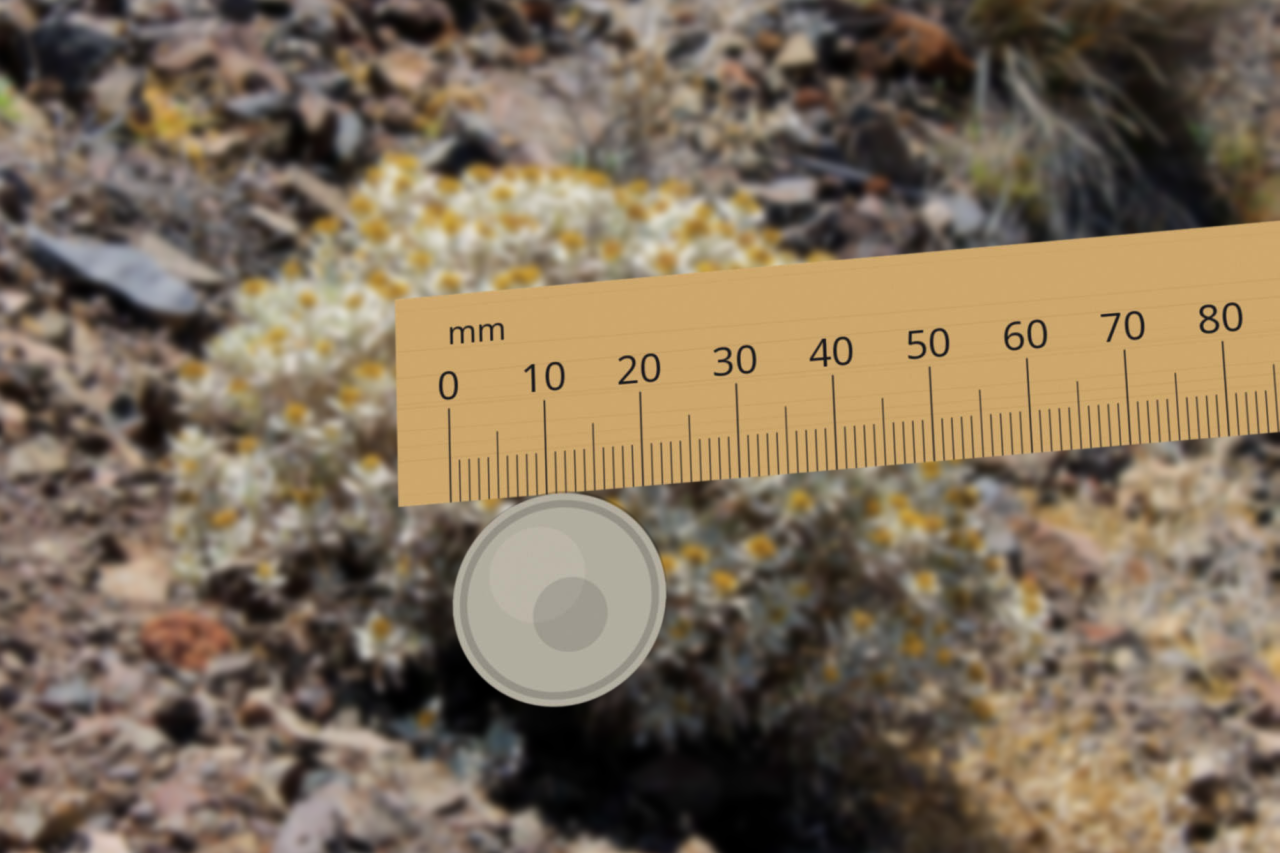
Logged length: 22 mm
